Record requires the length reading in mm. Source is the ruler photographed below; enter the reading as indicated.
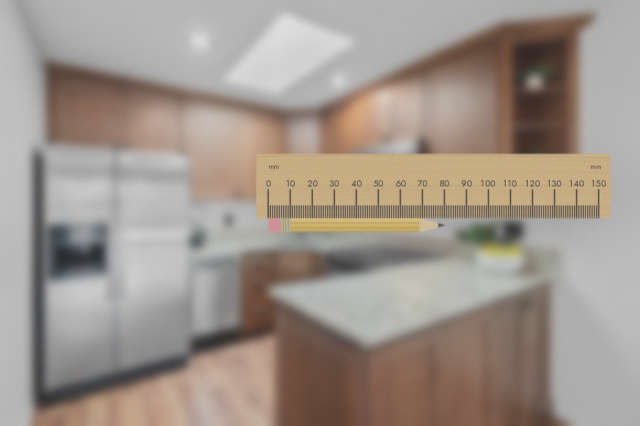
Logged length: 80 mm
